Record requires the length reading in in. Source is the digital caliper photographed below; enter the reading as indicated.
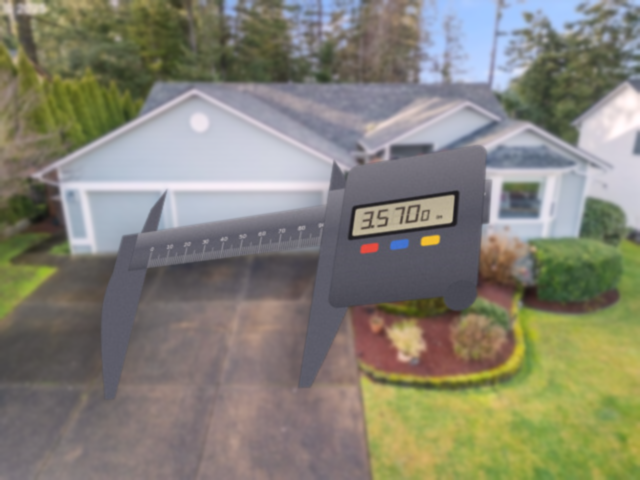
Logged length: 3.5700 in
